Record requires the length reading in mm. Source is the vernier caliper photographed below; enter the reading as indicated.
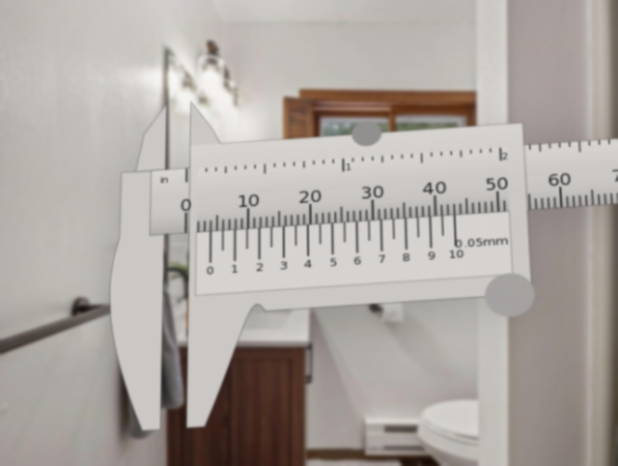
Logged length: 4.0 mm
